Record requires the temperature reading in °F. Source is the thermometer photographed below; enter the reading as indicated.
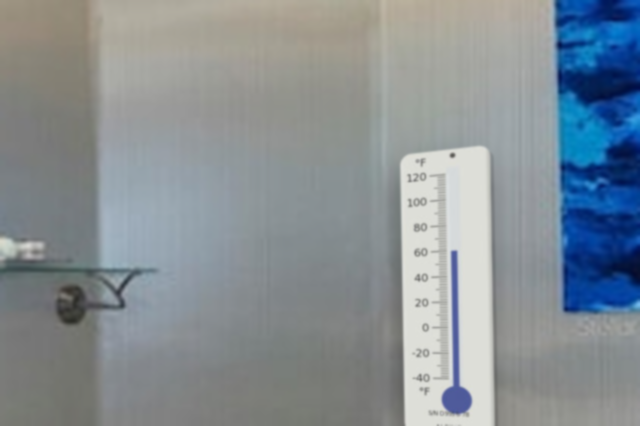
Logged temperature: 60 °F
